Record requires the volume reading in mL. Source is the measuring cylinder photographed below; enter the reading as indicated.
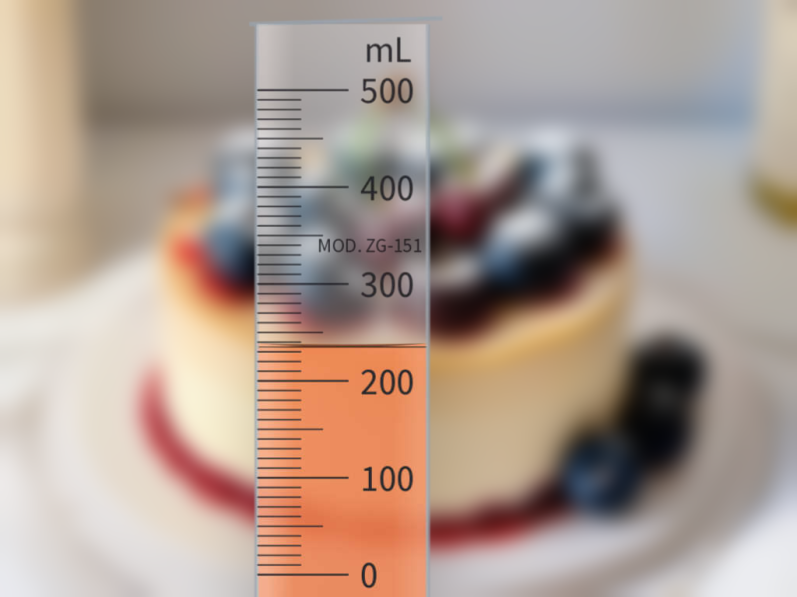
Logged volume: 235 mL
